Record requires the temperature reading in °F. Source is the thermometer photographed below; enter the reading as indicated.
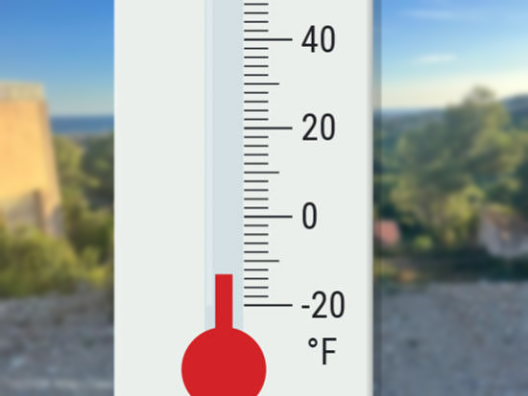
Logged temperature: -13 °F
